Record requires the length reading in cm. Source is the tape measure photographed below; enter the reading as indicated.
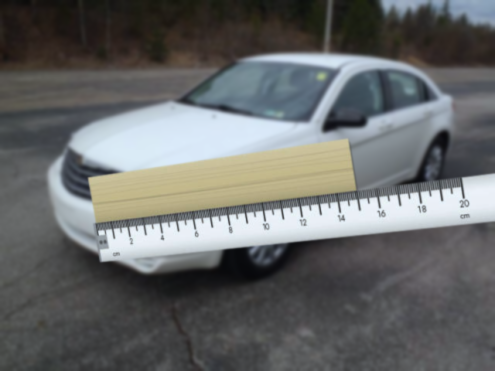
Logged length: 15 cm
